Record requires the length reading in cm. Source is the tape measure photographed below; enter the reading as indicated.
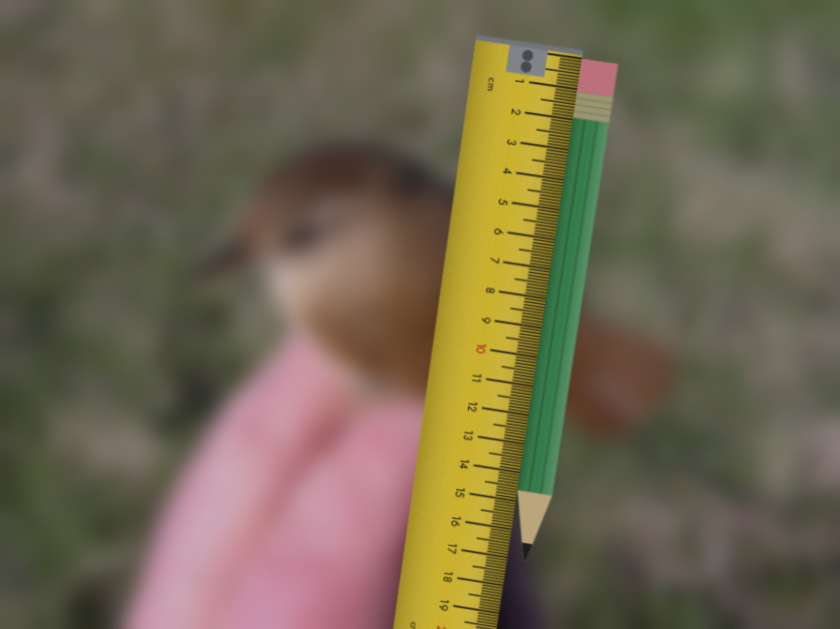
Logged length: 17 cm
